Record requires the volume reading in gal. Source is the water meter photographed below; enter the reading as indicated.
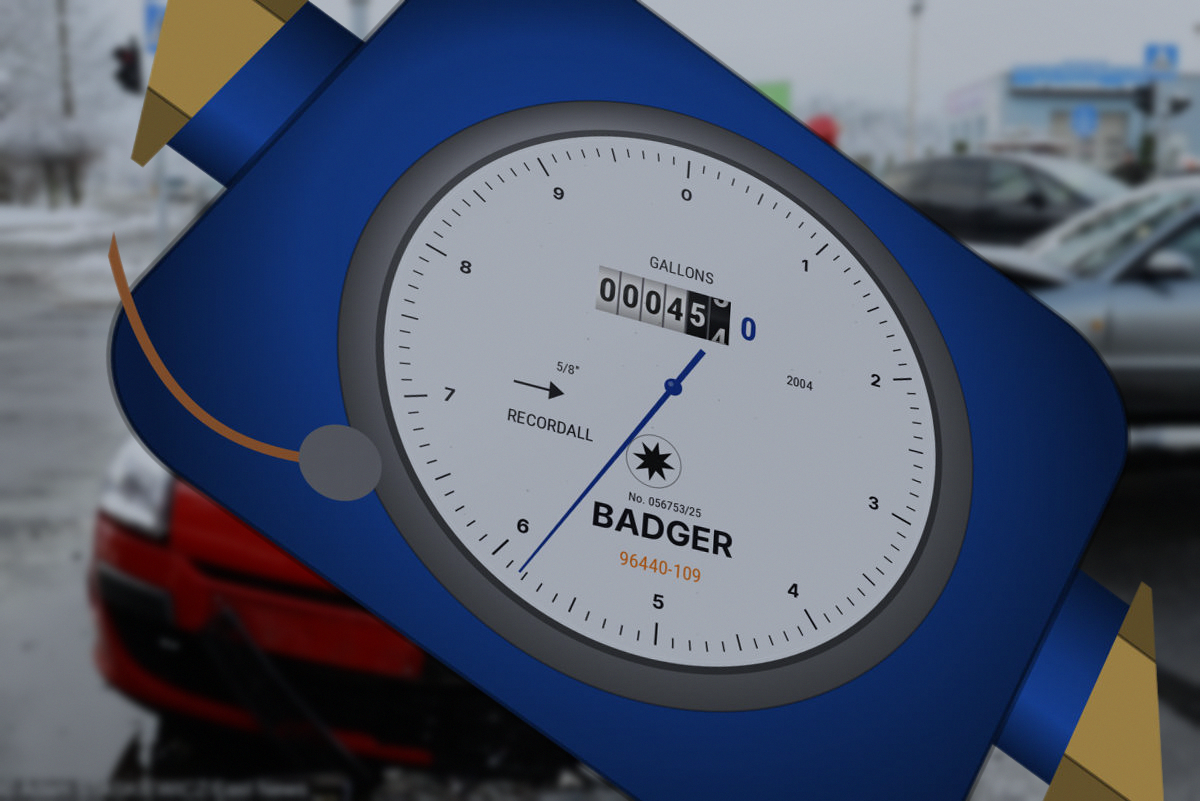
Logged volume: 4535.8 gal
